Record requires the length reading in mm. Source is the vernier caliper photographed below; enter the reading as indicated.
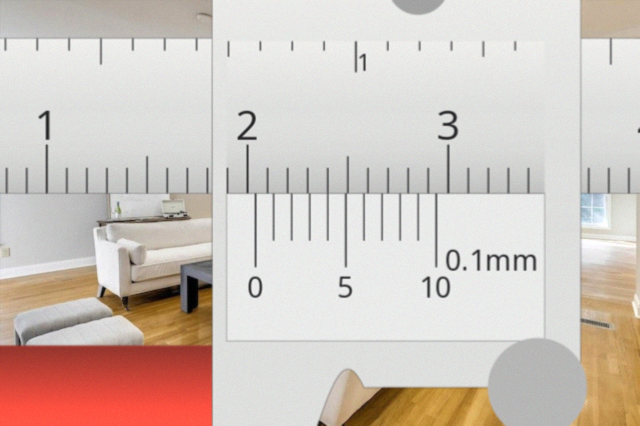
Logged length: 20.4 mm
